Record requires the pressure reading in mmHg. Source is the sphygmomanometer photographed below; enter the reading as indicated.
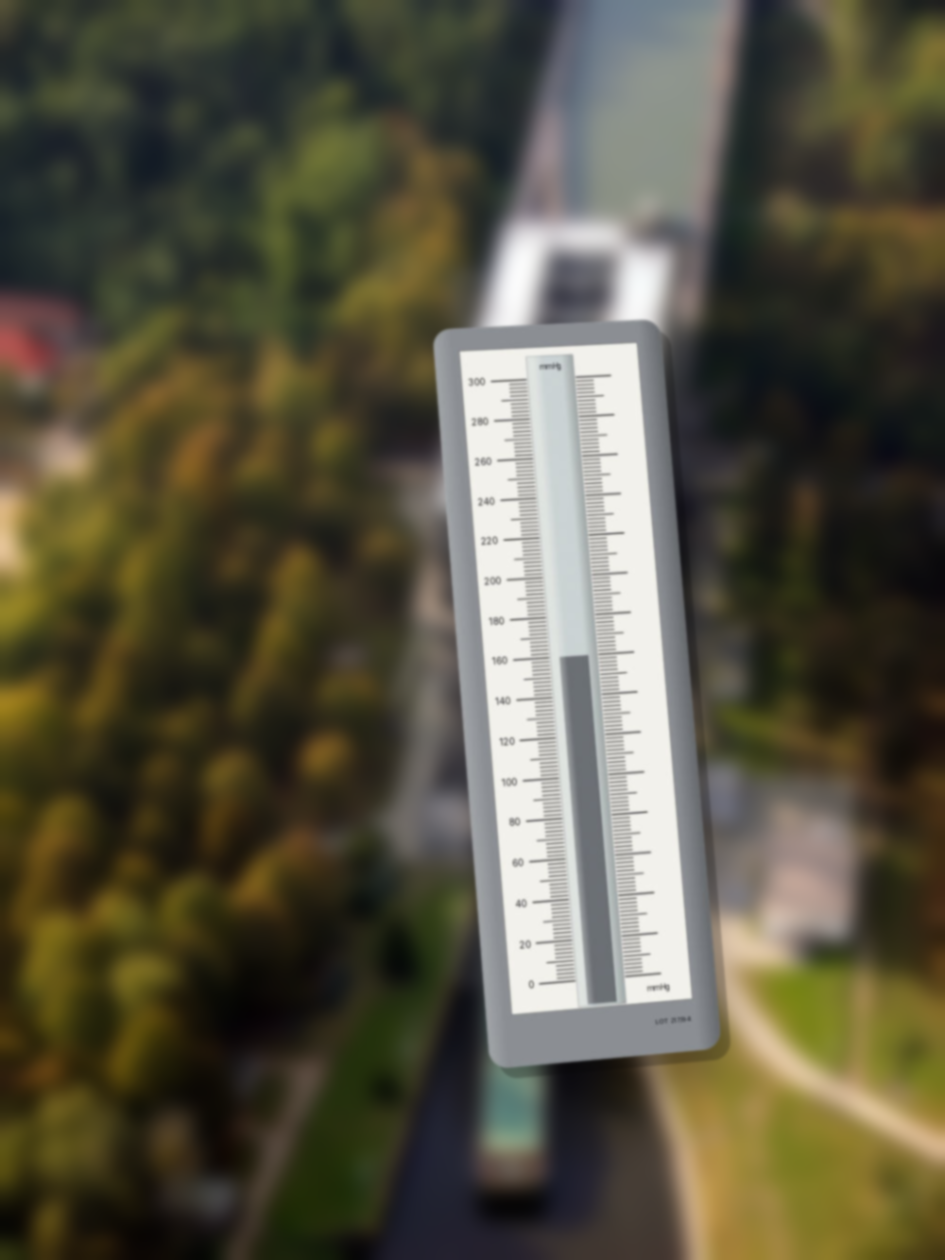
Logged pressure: 160 mmHg
